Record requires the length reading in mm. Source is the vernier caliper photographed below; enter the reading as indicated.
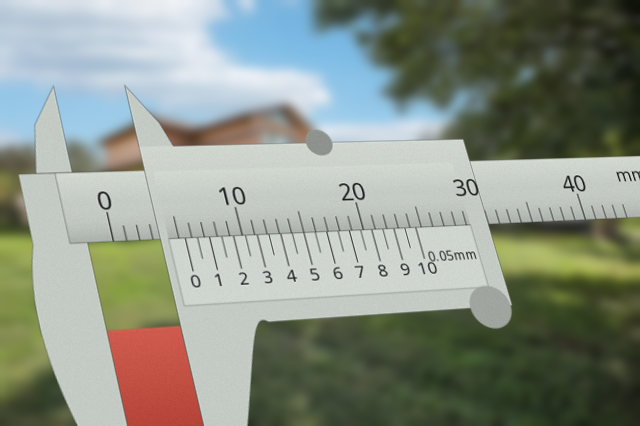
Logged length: 5.5 mm
